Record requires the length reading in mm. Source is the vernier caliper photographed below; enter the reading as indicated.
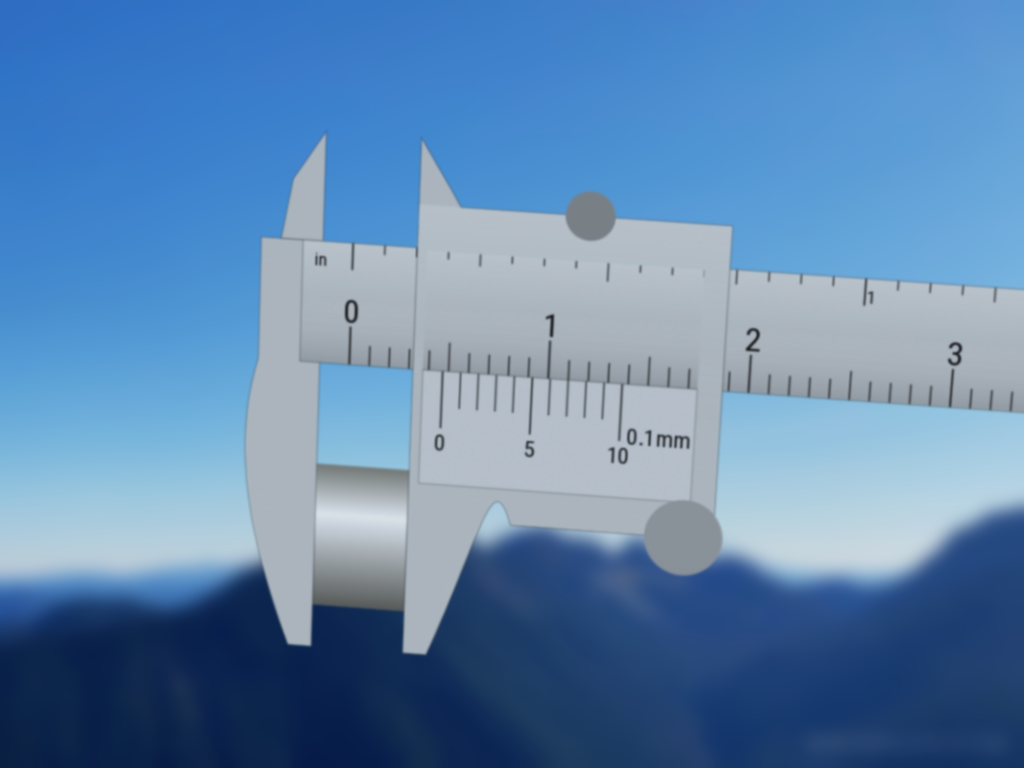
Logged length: 4.7 mm
